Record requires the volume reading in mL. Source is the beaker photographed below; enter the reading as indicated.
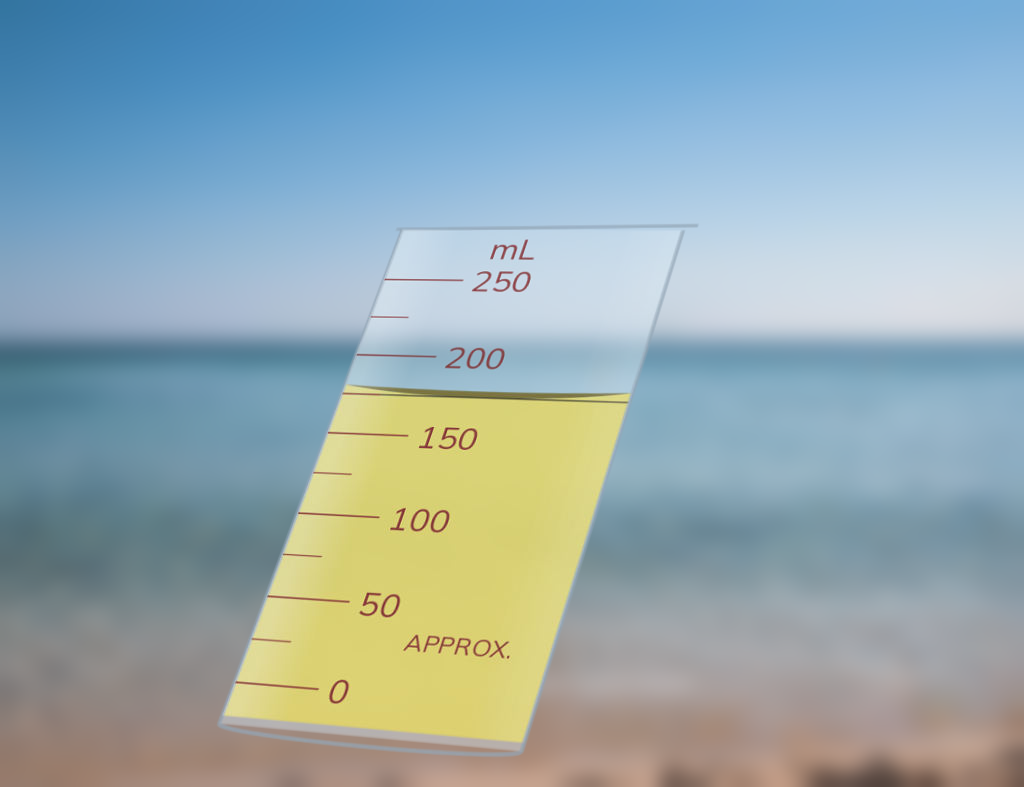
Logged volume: 175 mL
